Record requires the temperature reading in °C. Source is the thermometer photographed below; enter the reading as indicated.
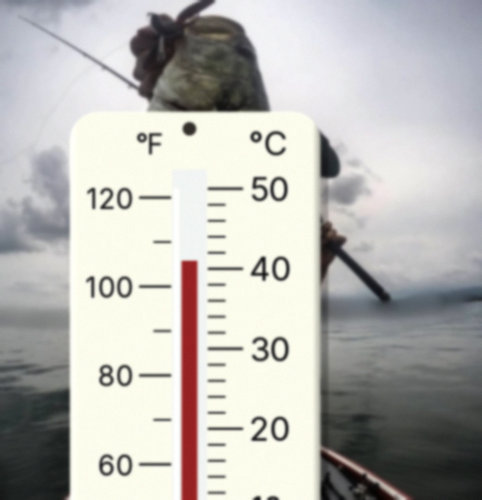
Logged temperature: 41 °C
